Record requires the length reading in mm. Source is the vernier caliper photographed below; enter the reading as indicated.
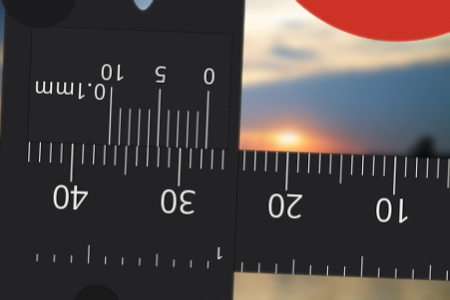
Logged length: 27.6 mm
